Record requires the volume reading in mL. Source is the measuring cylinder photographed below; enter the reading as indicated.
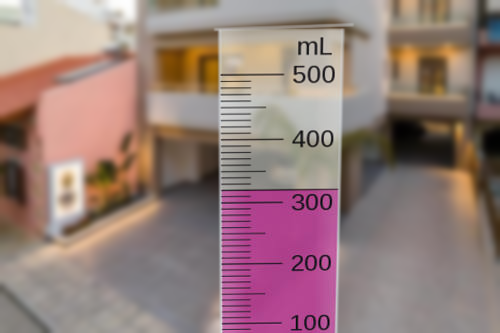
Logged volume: 320 mL
